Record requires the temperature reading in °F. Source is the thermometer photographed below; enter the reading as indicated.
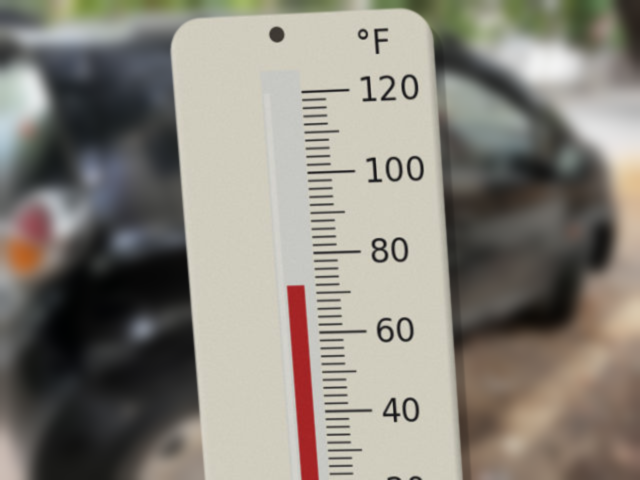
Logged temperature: 72 °F
